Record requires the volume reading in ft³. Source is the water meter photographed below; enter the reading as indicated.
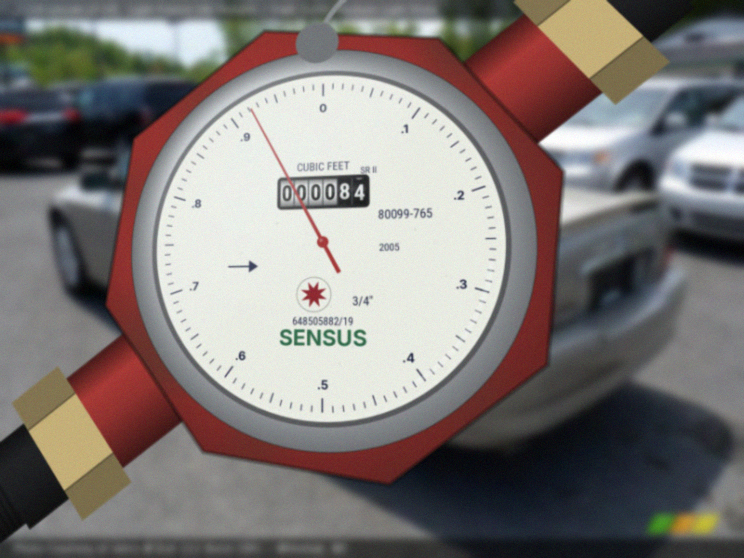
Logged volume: 83.92 ft³
